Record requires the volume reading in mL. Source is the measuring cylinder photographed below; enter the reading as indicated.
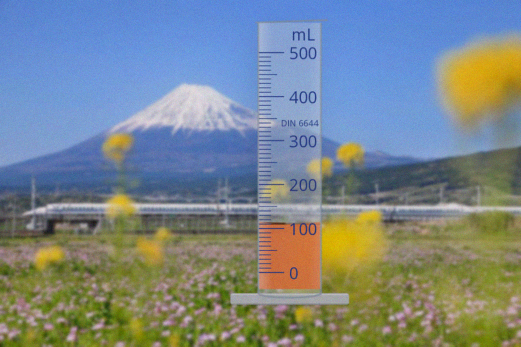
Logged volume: 110 mL
